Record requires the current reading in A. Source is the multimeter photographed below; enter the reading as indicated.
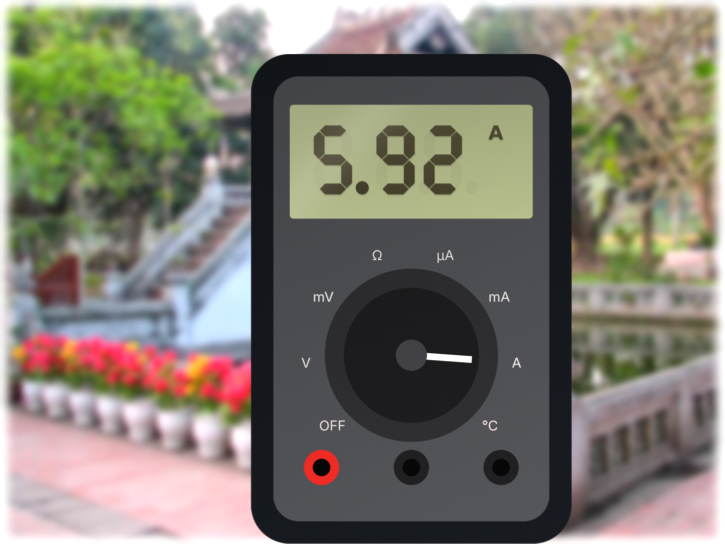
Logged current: 5.92 A
